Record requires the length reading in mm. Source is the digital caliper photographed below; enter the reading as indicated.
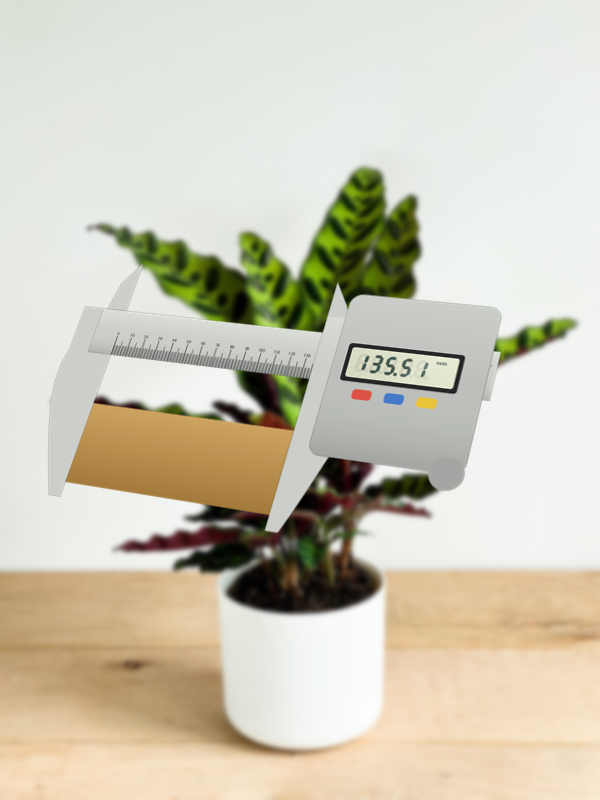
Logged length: 135.51 mm
